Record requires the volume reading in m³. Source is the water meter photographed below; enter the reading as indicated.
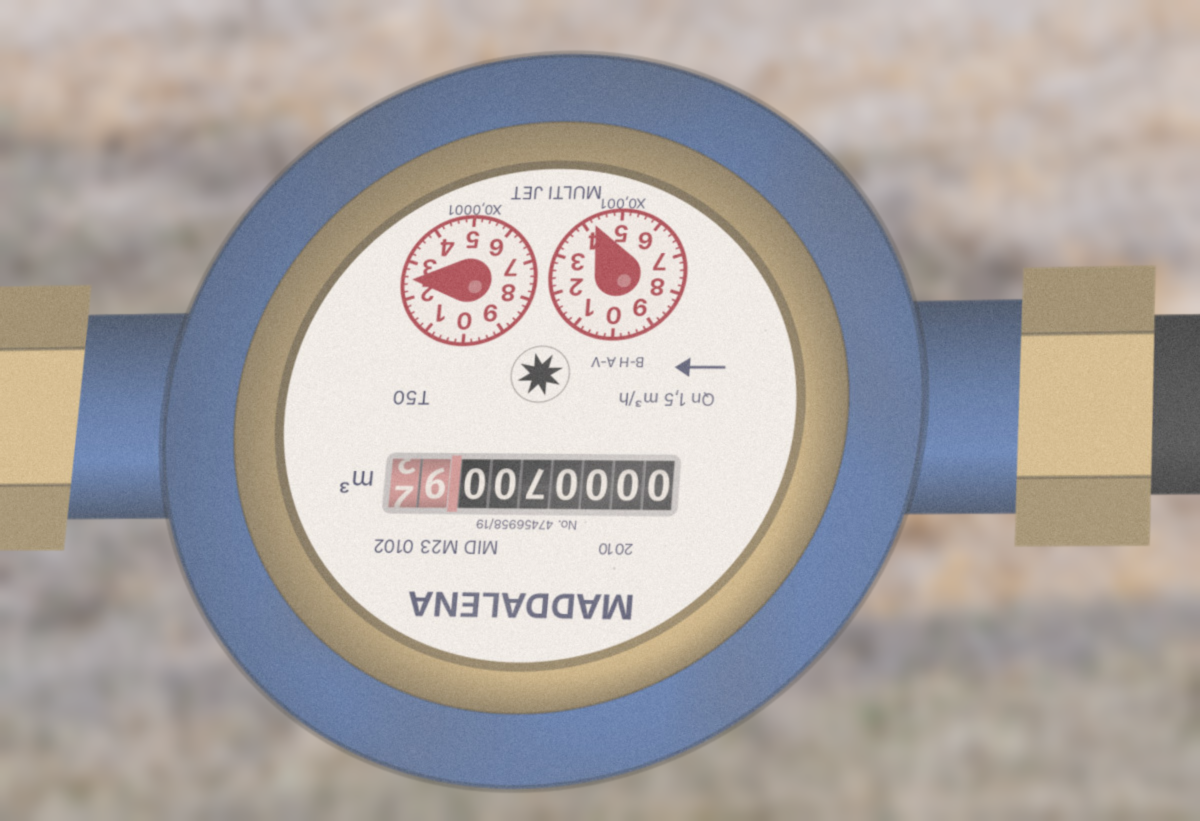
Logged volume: 700.9242 m³
